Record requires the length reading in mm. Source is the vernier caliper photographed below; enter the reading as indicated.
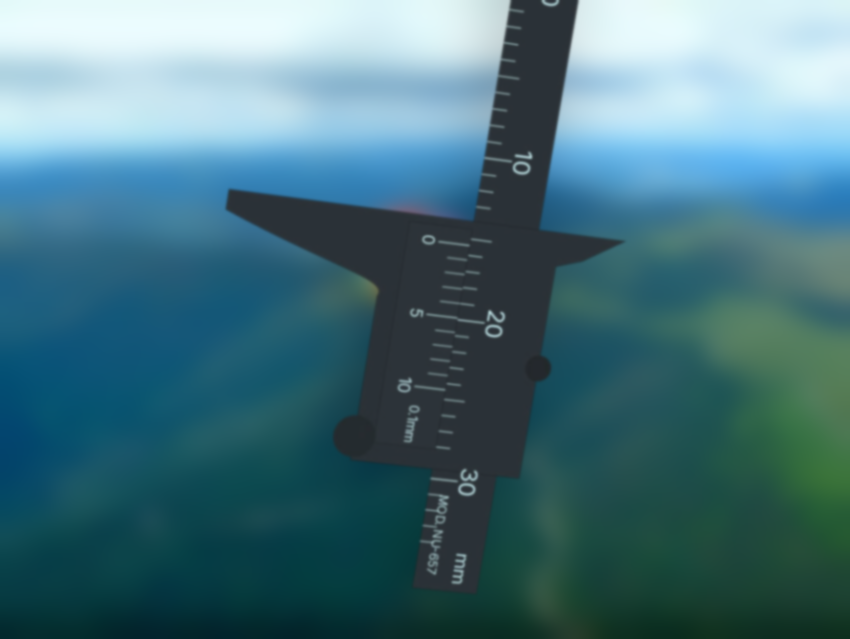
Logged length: 15.4 mm
